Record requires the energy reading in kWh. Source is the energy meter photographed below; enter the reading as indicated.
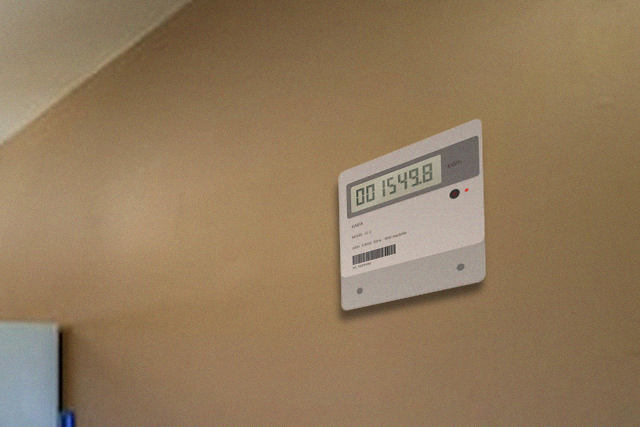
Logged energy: 1549.8 kWh
